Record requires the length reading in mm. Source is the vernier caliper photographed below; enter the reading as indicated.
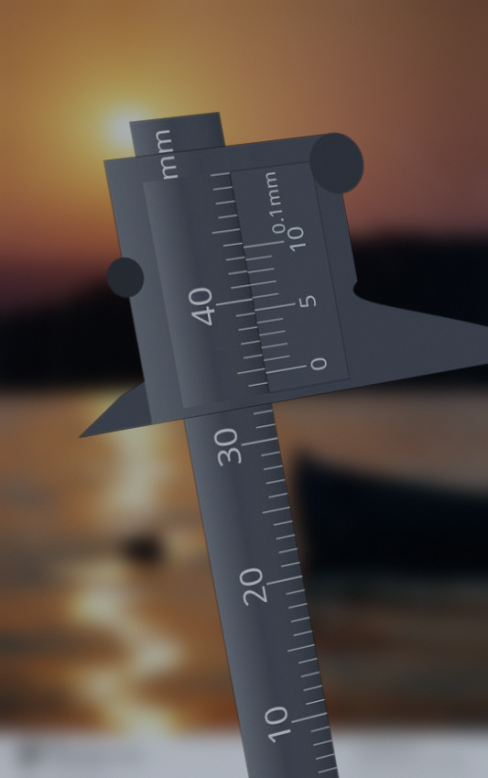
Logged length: 34.7 mm
